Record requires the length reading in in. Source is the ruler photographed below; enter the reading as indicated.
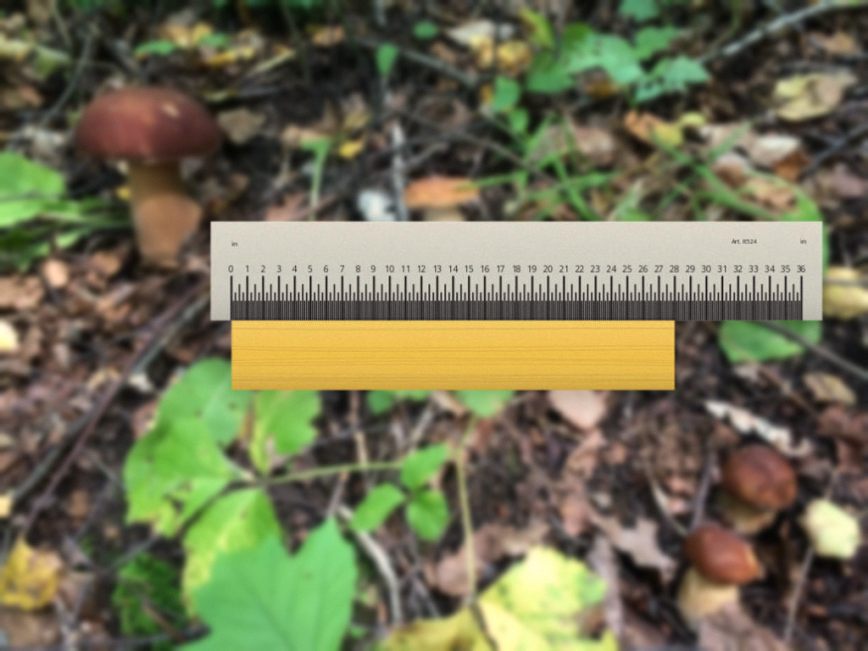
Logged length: 28 in
